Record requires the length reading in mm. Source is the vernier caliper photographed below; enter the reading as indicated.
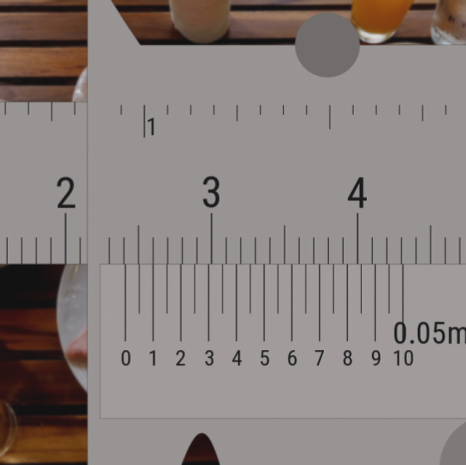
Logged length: 24.1 mm
